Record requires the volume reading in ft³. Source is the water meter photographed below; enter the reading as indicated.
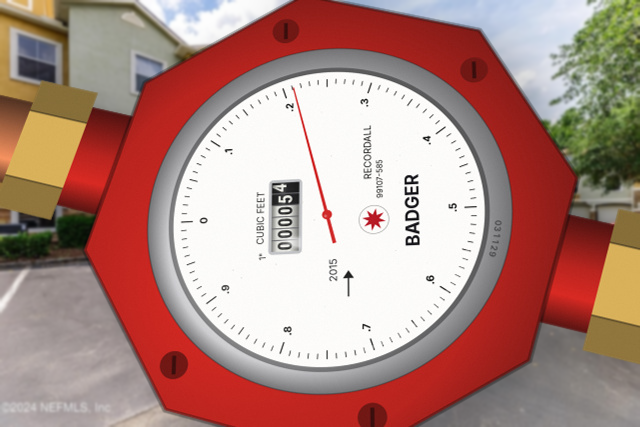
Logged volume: 54.21 ft³
